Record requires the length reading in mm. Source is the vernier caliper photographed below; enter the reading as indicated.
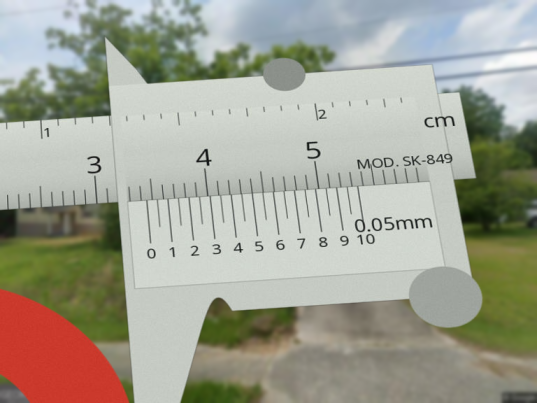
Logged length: 34.5 mm
